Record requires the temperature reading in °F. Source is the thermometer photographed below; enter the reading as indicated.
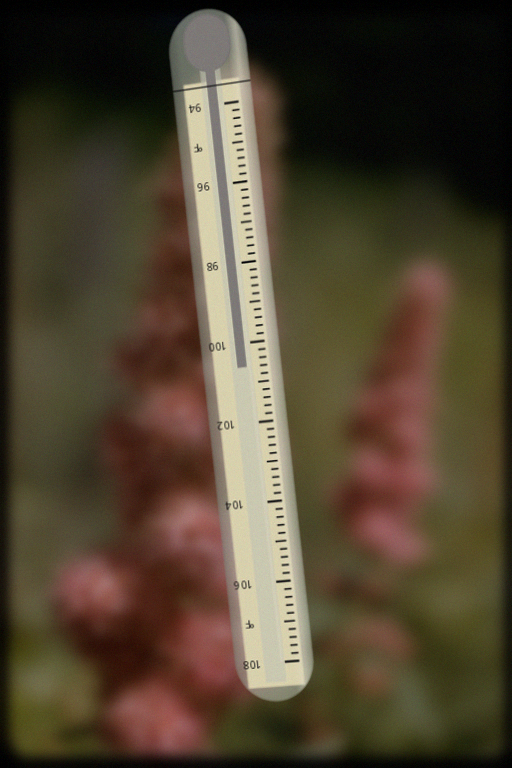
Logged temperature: 100.6 °F
